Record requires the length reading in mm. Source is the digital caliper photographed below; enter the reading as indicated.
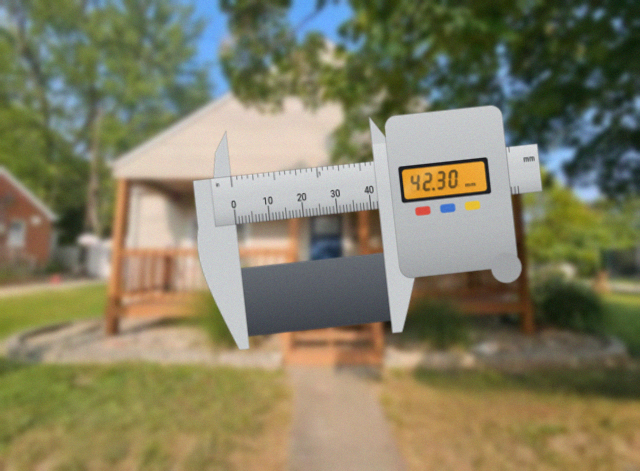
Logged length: 42.30 mm
